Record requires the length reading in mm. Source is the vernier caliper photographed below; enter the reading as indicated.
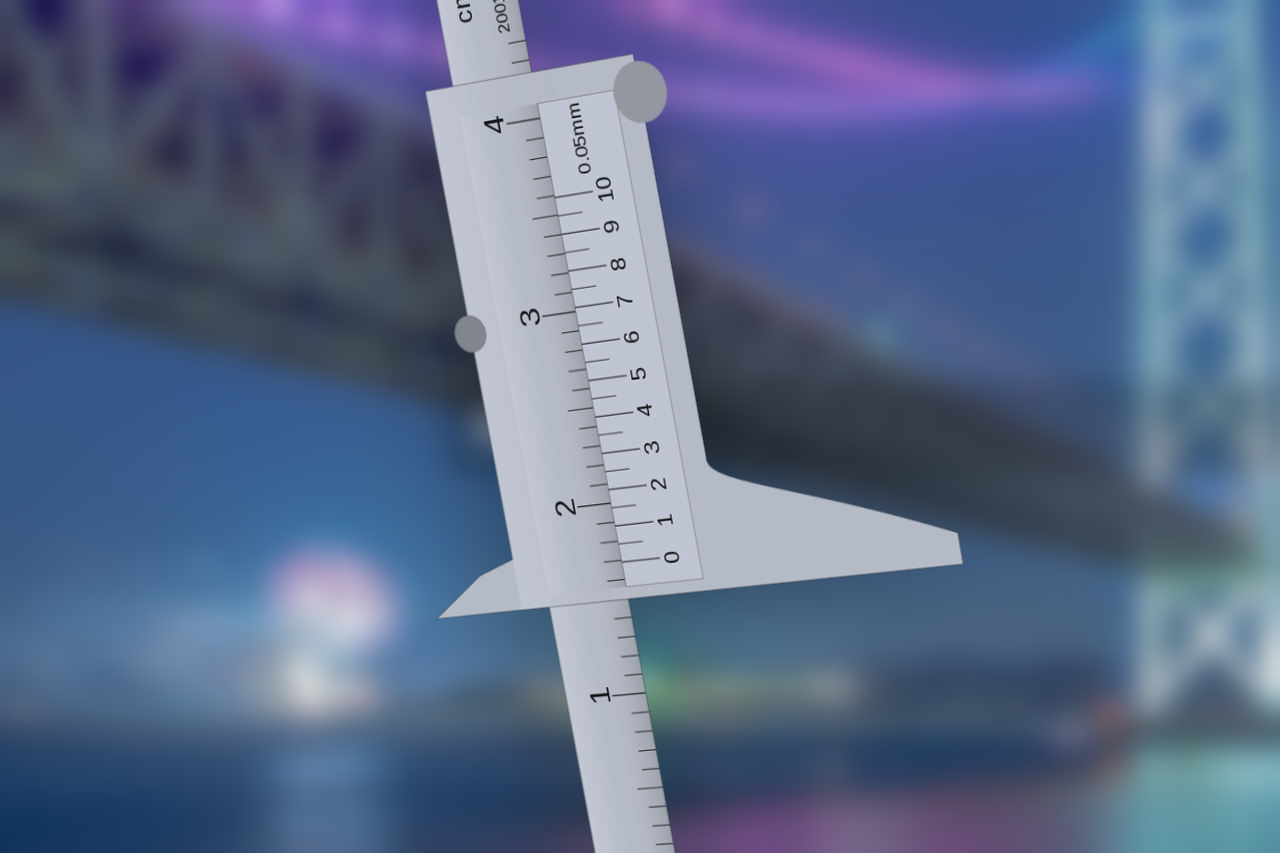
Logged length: 16.9 mm
